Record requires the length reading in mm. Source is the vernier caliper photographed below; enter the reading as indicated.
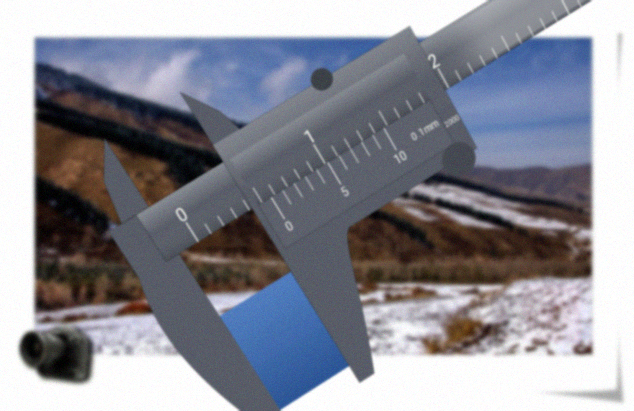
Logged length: 5.7 mm
